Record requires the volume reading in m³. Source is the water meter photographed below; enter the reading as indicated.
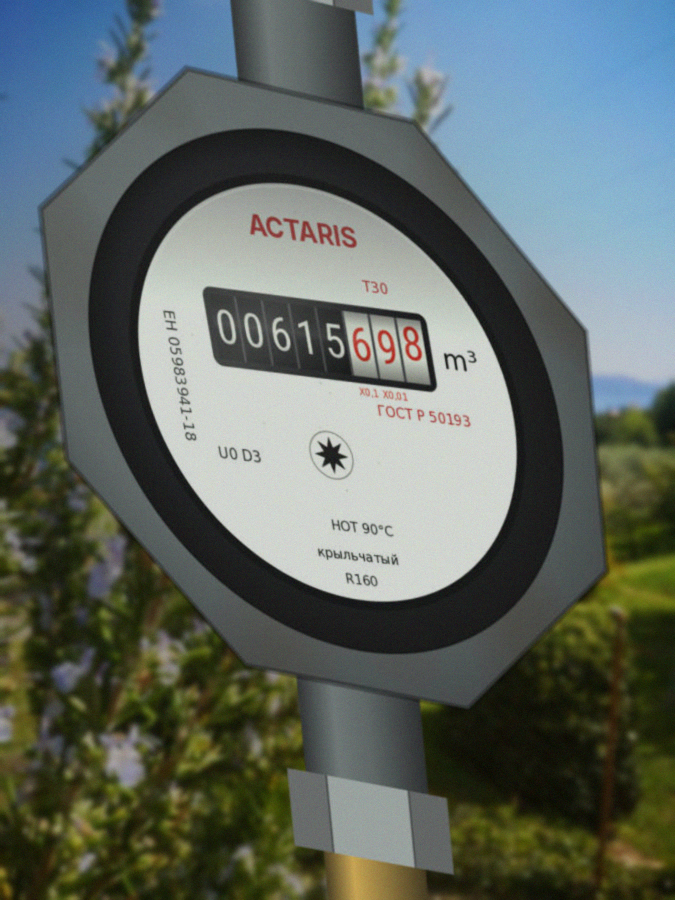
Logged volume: 615.698 m³
